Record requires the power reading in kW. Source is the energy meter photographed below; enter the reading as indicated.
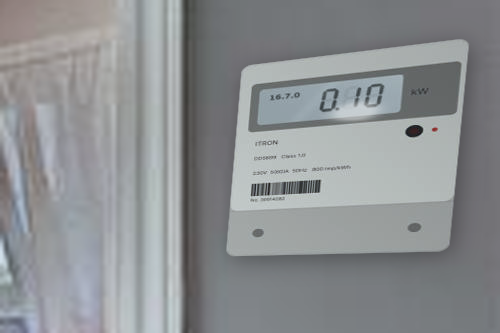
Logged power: 0.10 kW
